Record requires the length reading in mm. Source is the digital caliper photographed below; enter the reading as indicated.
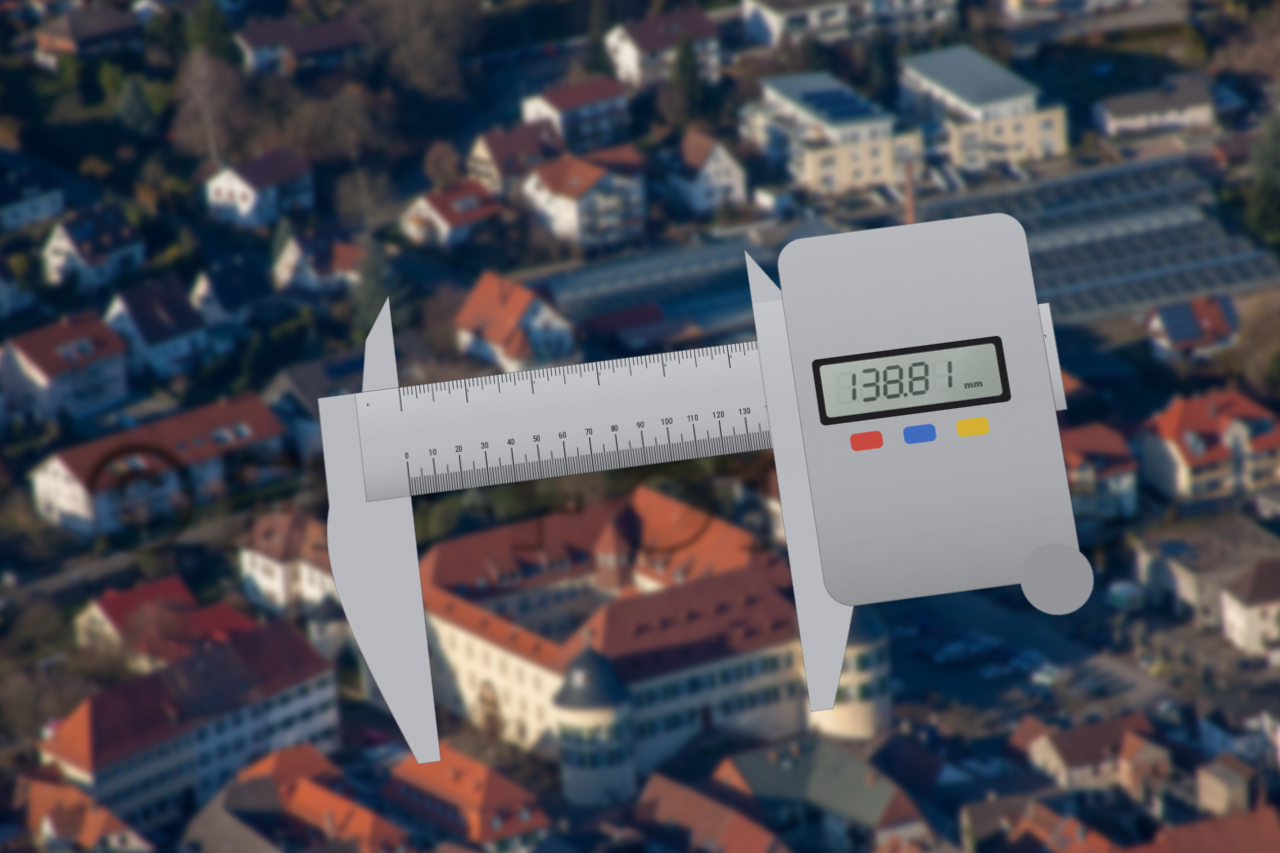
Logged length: 138.81 mm
